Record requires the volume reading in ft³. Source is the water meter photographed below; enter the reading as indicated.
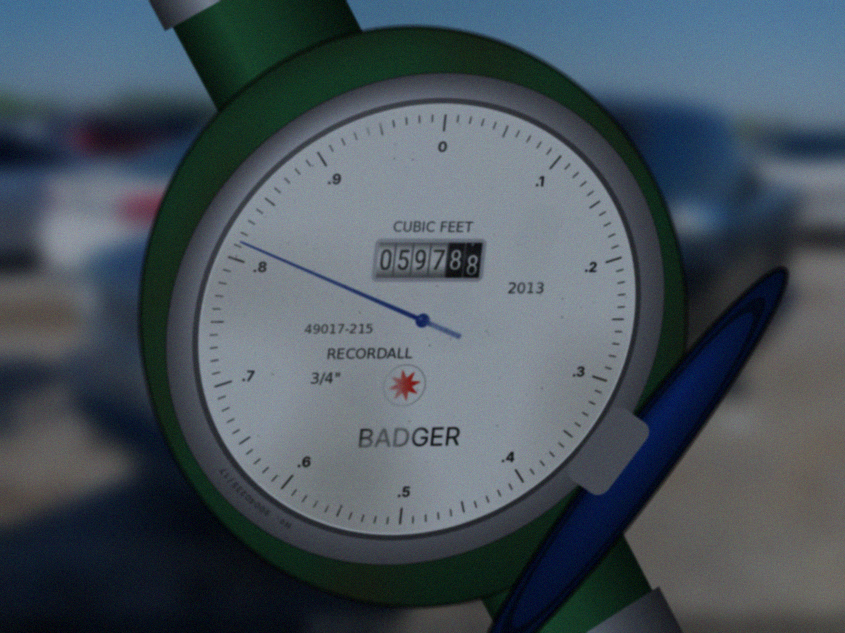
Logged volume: 59787.81 ft³
